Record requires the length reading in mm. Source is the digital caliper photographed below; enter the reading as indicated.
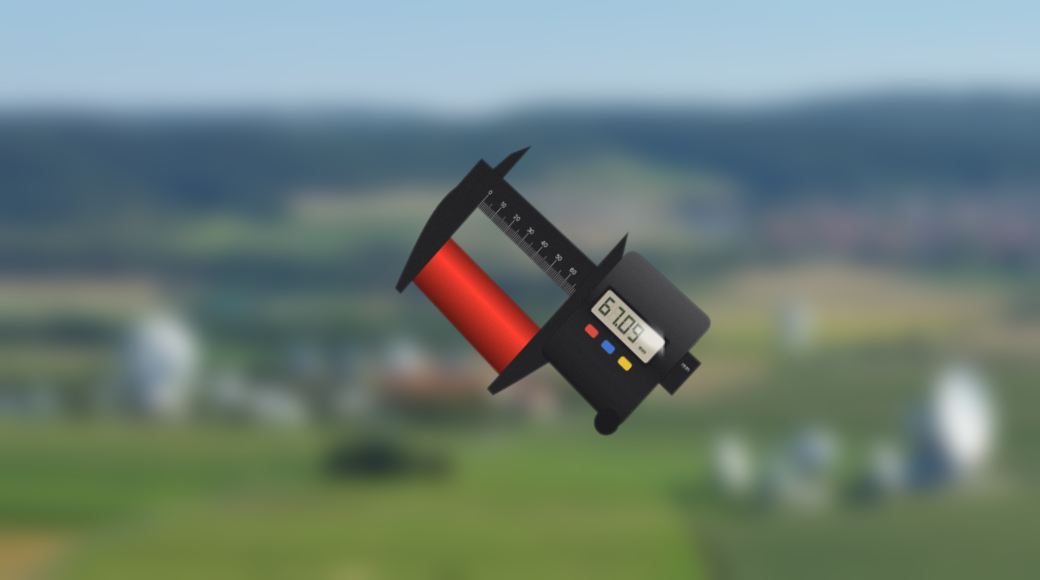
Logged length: 67.09 mm
